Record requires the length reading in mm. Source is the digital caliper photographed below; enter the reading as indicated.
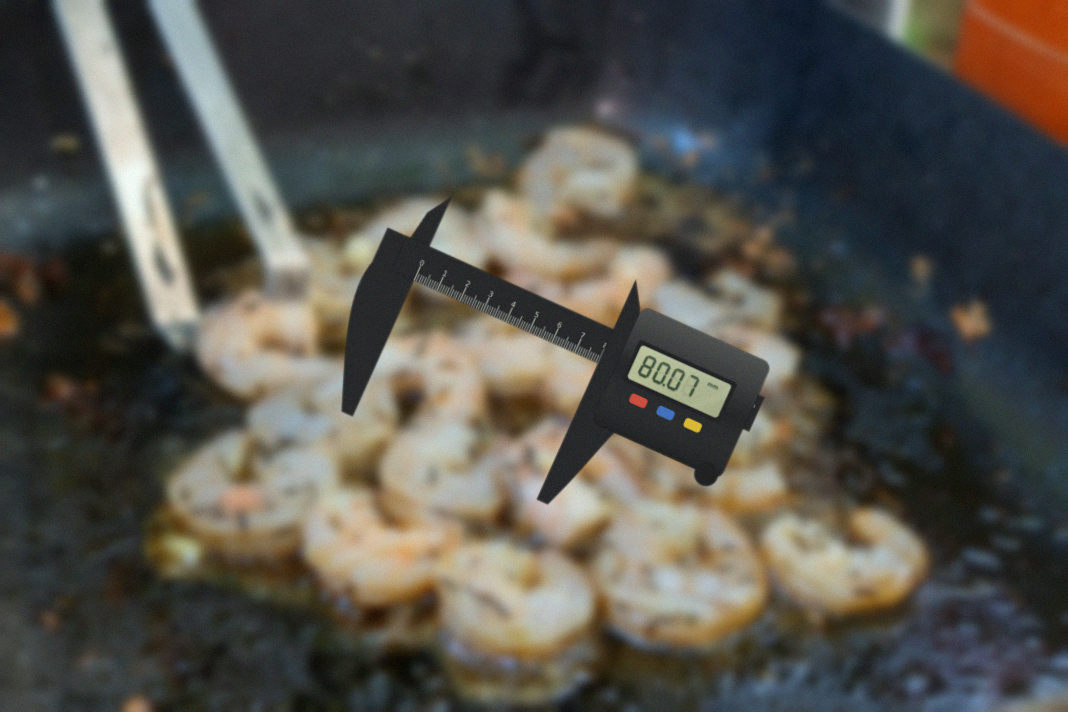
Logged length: 80.07 mm
